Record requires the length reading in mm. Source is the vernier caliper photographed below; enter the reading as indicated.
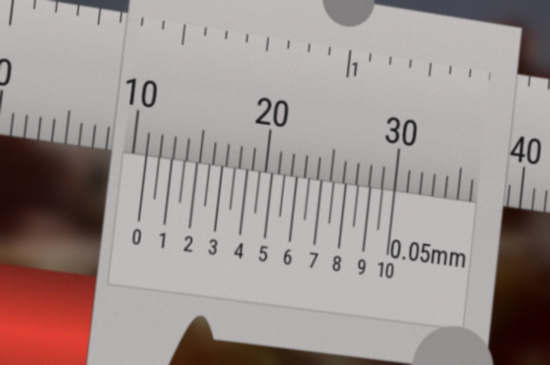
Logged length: 11.0 mm
